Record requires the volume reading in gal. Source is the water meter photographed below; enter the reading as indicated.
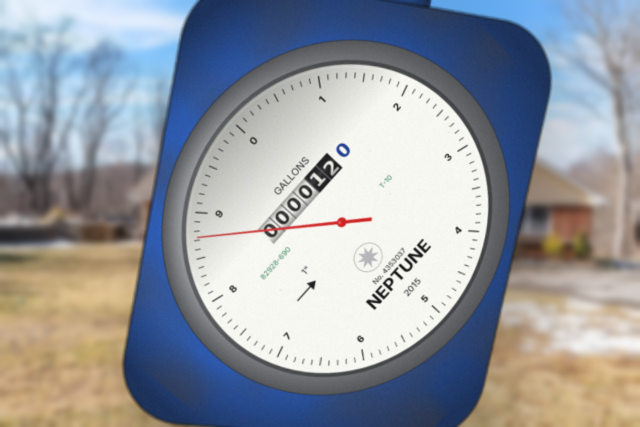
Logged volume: 118.7 gal
